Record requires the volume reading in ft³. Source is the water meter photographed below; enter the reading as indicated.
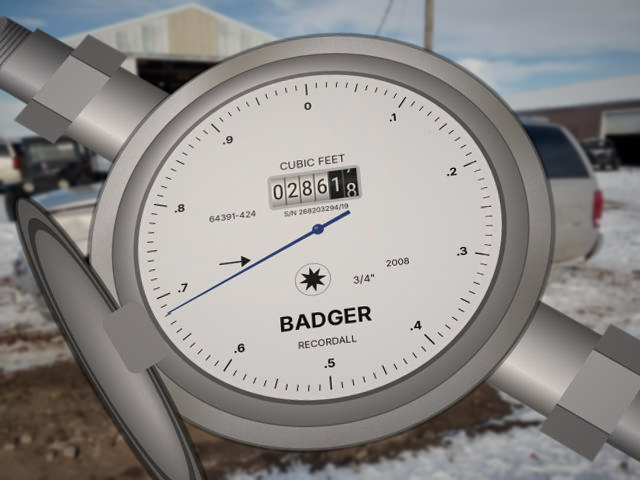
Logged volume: 28617.68 ft³
